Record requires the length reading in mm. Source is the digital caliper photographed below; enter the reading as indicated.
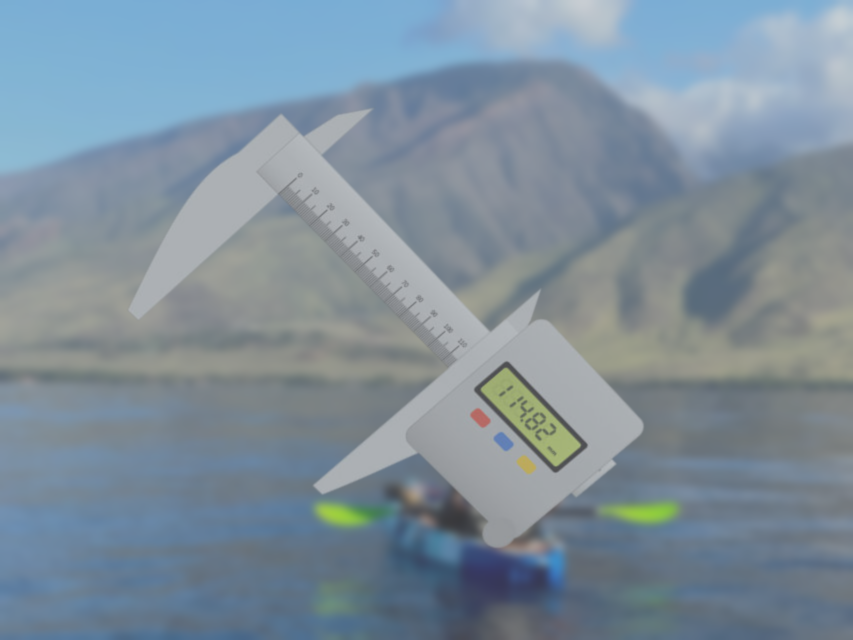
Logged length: 114.82 mm
